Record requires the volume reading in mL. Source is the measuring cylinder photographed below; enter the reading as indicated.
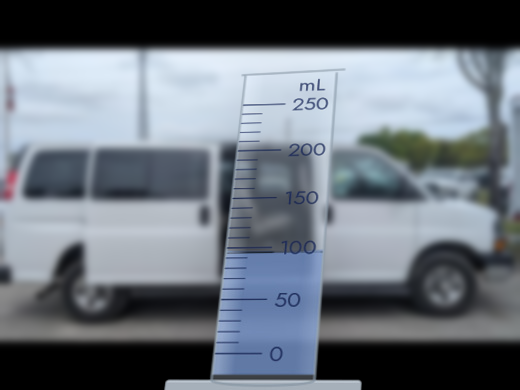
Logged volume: 95 mL
